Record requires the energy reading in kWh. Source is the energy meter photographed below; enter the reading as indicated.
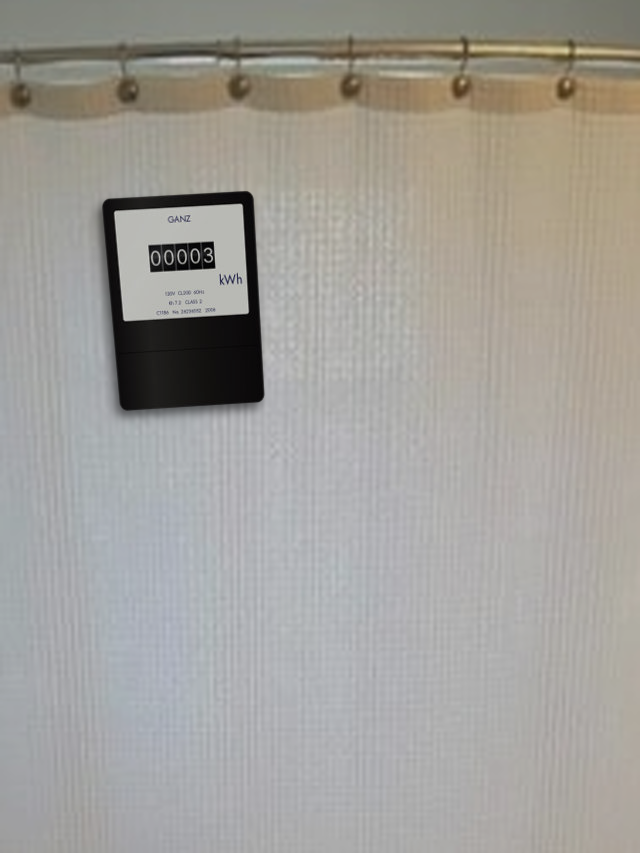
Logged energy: 3 kWh
